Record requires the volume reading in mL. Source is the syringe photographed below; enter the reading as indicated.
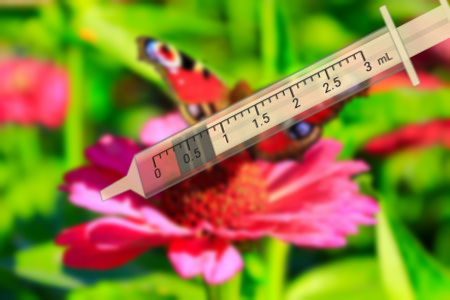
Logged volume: 0.3 mL
